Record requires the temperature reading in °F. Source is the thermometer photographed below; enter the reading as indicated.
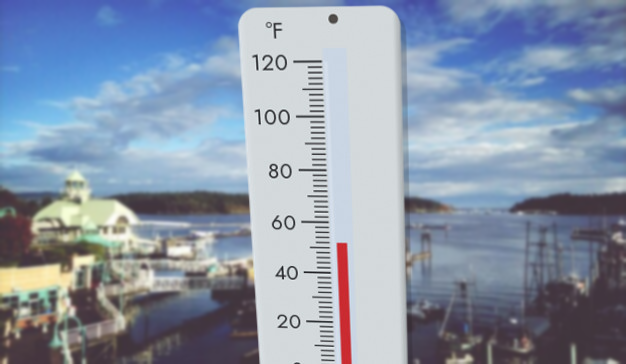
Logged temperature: 52 °F
